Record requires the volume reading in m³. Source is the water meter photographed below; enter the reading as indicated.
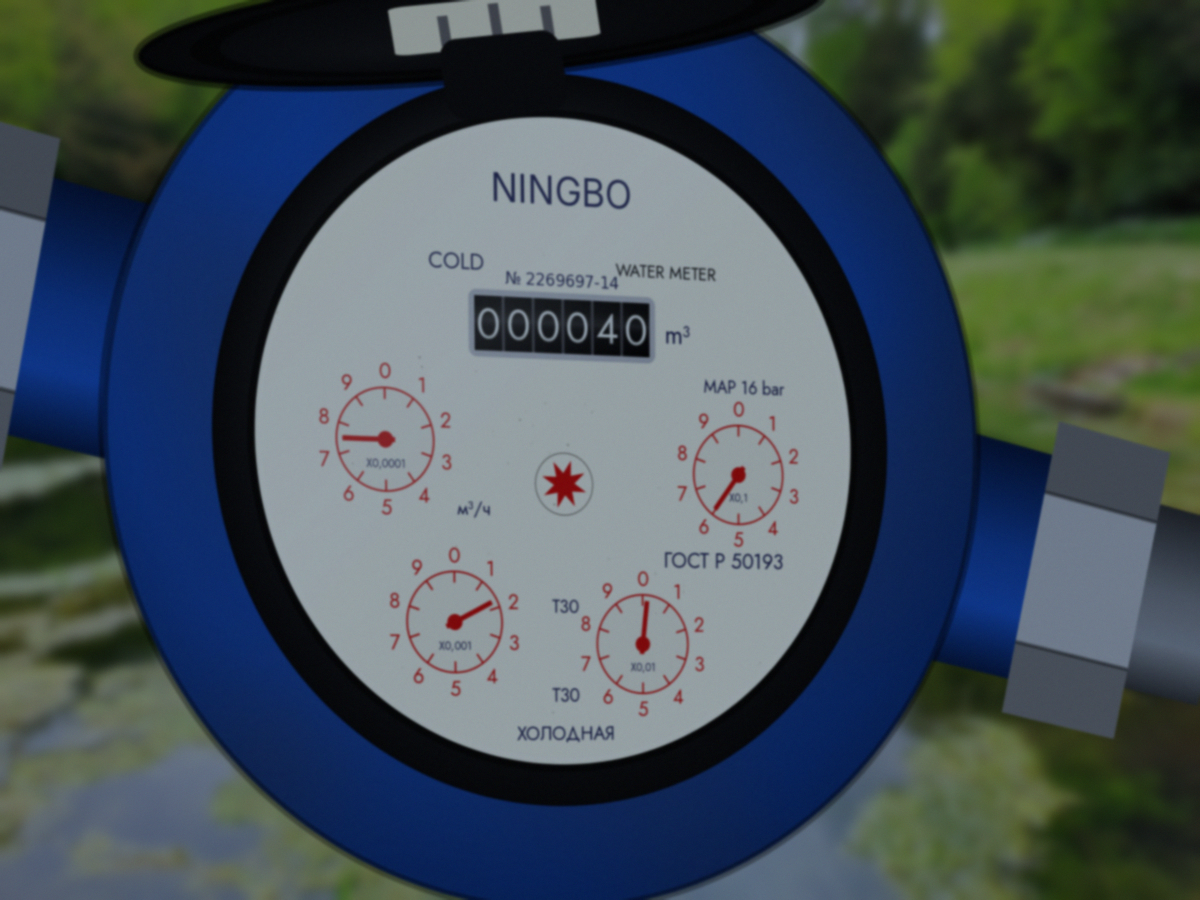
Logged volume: 40.6017 m³
